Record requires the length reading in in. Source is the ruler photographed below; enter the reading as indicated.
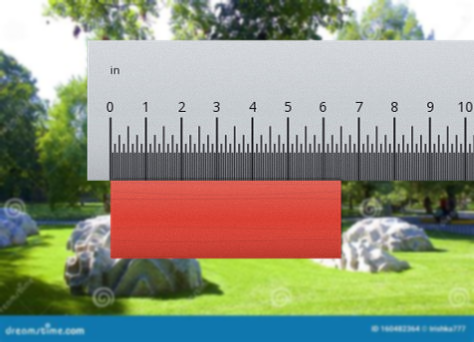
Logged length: 6.5 in
